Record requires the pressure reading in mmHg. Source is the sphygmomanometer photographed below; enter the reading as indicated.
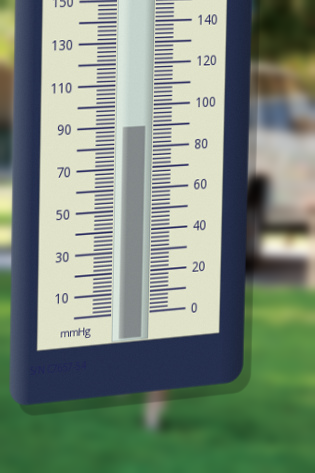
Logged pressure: 90 mmHg
